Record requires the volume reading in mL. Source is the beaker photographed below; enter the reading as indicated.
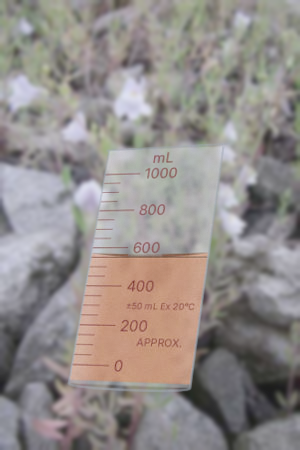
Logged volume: 550 mL
